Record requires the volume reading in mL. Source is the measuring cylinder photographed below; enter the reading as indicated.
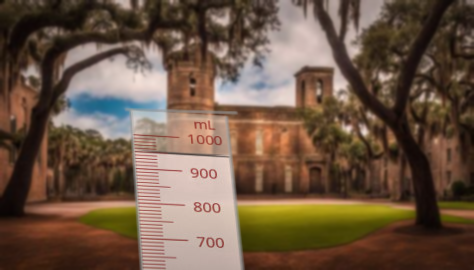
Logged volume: 950 mL
